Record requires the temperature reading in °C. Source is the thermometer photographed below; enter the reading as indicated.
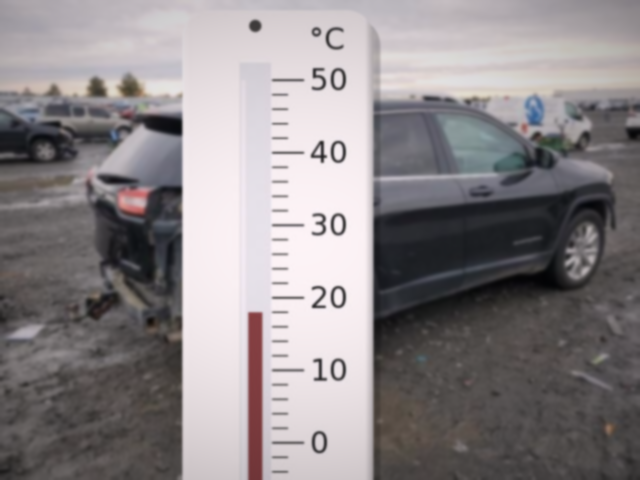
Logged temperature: 18 °C
